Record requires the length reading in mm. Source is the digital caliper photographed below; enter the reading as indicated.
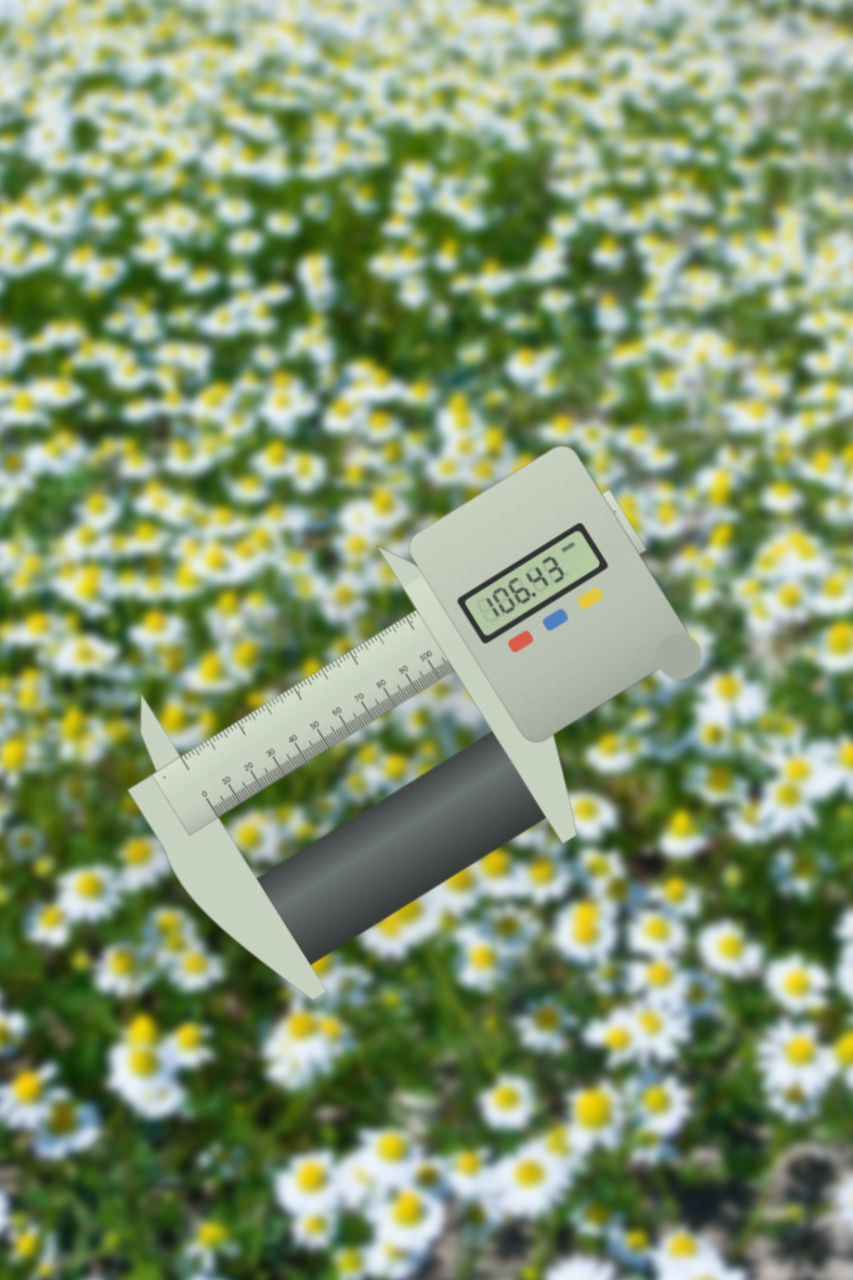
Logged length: 106.43 mm
